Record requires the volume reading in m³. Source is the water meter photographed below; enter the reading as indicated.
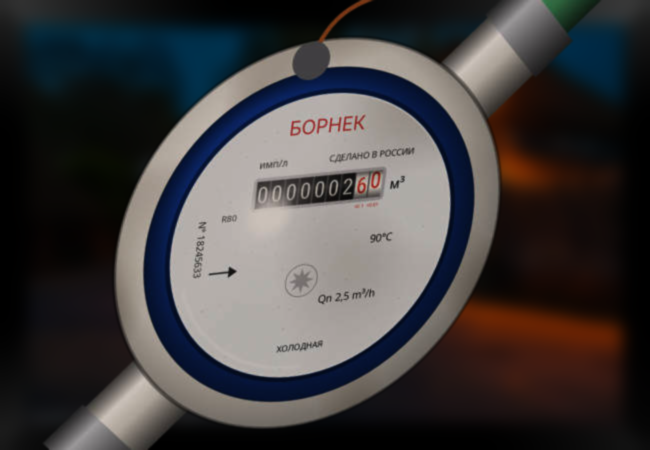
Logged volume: 2.60 m³
